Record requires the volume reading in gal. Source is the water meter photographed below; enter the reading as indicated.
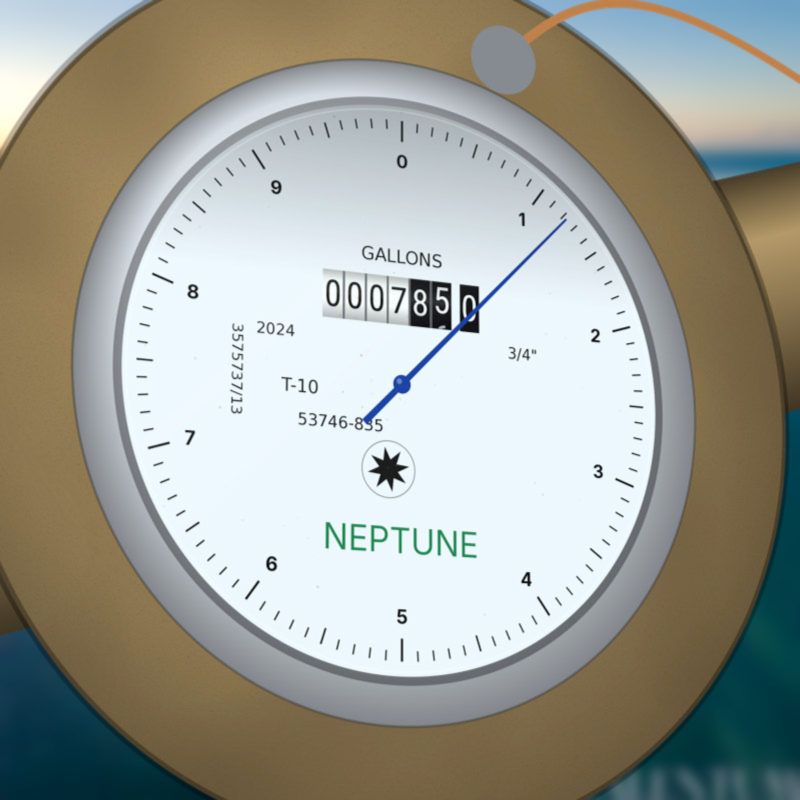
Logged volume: 7851.2 gal
